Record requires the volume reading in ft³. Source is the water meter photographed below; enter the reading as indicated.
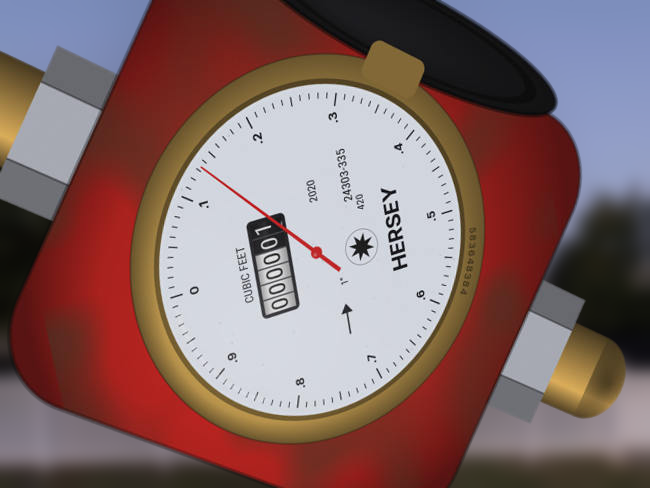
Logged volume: 1.13 ft³
